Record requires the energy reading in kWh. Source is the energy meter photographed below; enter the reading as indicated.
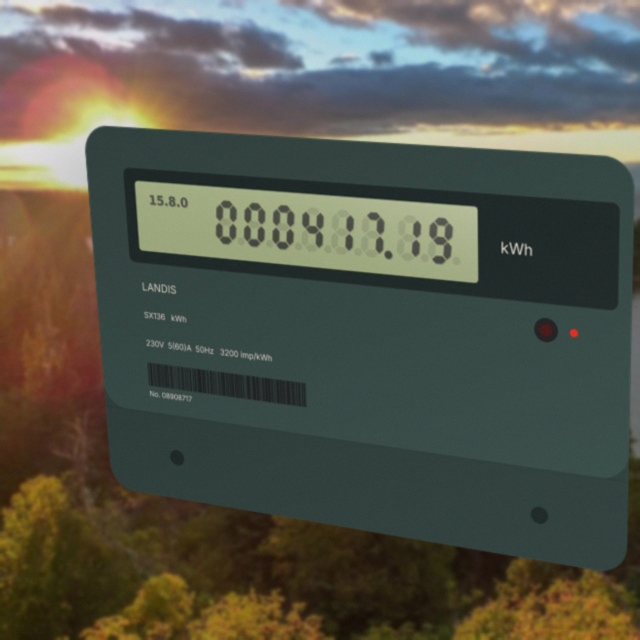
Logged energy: 417.19 kWh
